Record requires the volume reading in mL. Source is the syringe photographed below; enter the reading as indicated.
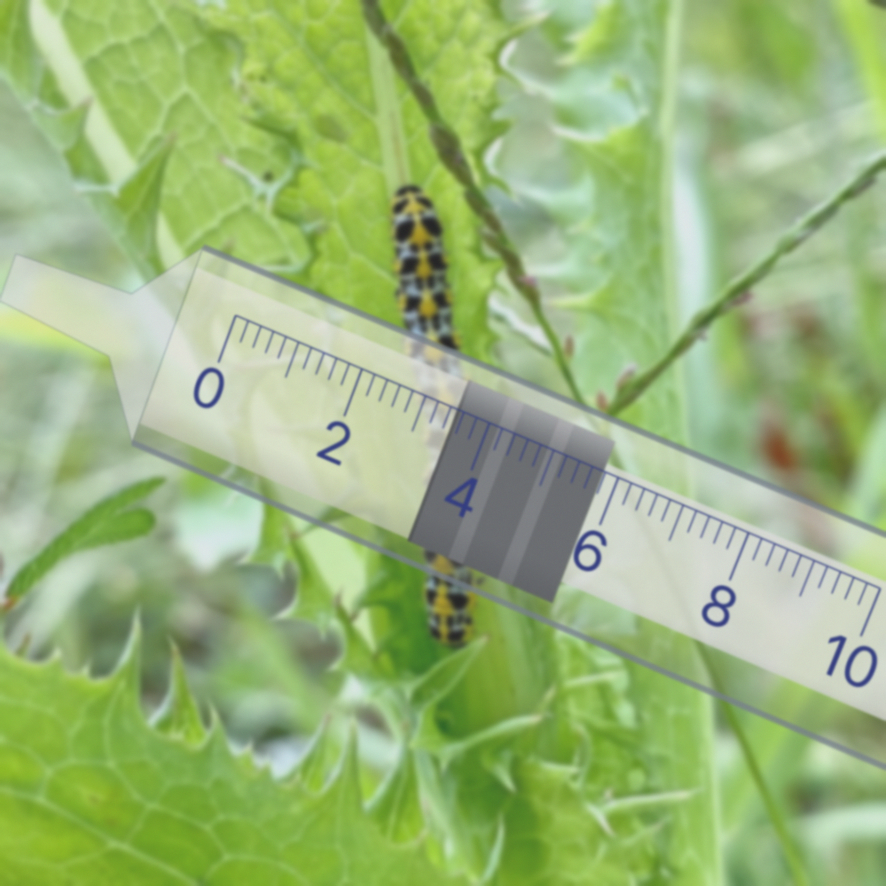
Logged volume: 3.5 mL
